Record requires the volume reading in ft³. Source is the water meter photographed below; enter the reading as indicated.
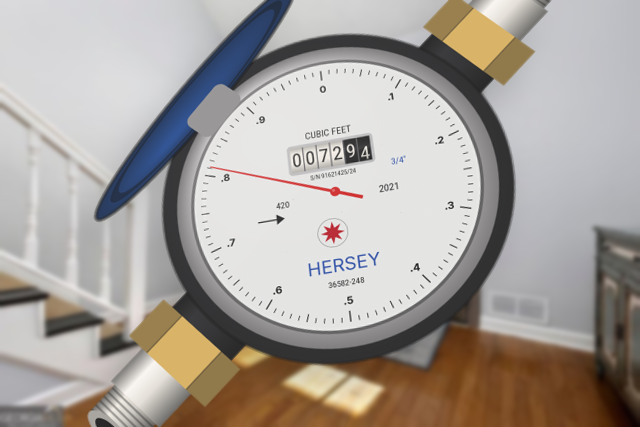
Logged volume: 7293.81 ft³
